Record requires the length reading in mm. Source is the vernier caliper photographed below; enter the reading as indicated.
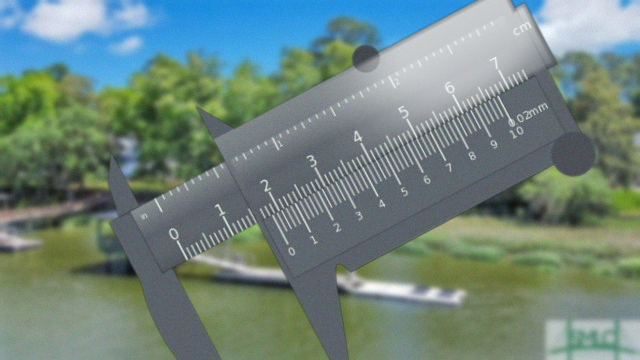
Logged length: 18.5 mm
